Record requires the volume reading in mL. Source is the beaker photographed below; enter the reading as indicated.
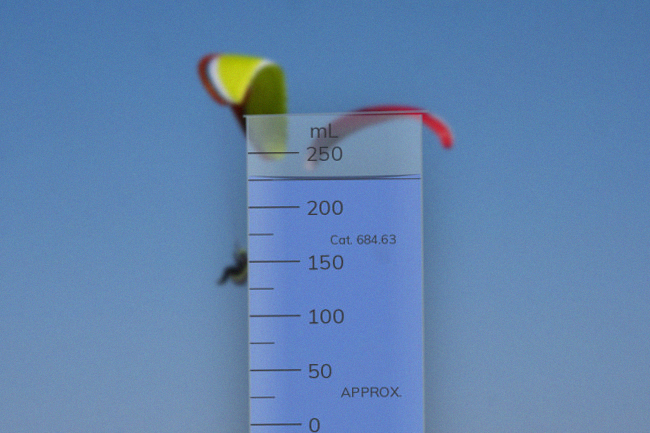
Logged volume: 225 mL
